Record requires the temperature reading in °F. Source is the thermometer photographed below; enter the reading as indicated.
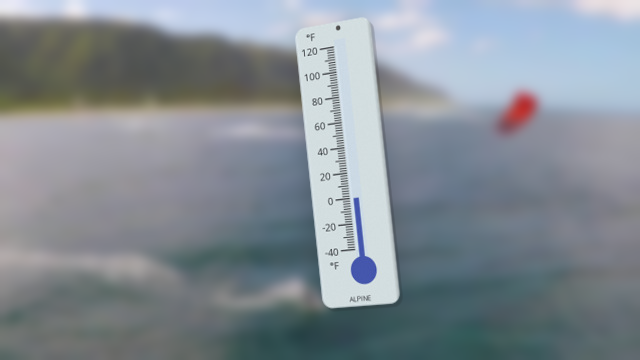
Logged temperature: 0 °F
